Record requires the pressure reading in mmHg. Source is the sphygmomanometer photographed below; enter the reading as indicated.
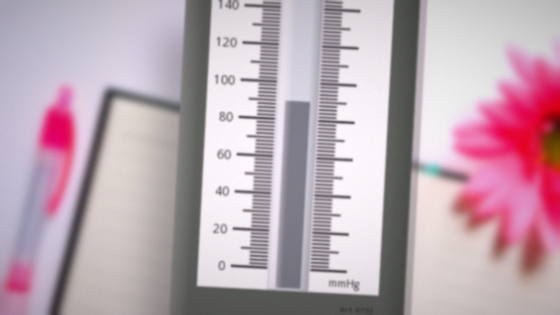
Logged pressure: 90 mmHg
